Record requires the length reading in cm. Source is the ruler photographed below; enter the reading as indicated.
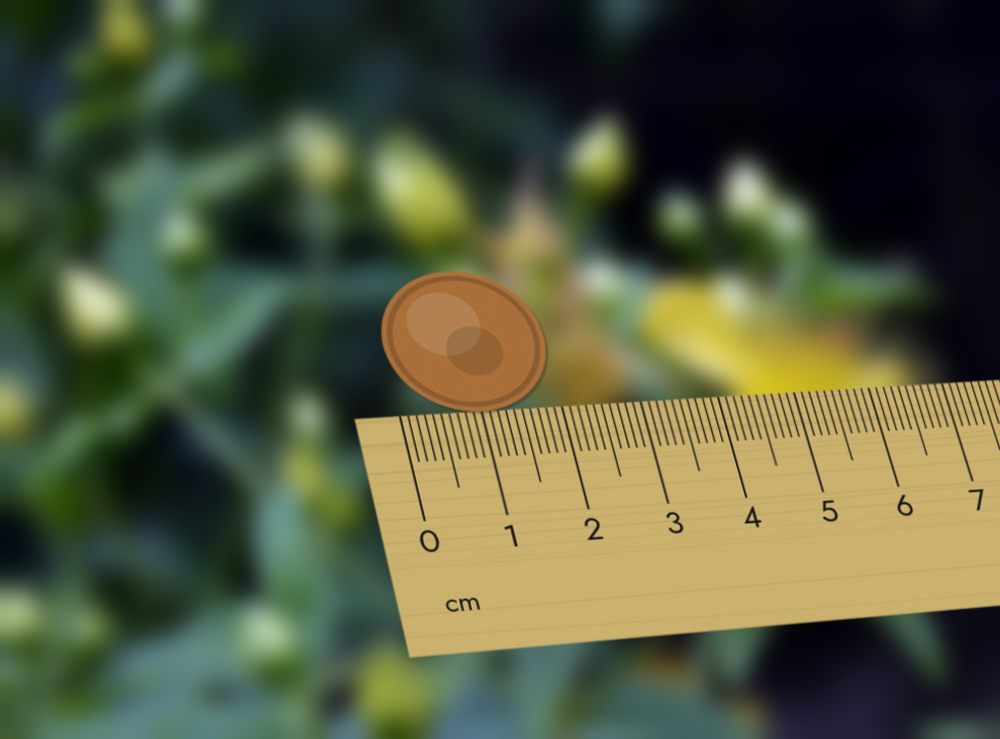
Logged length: 2 cm
